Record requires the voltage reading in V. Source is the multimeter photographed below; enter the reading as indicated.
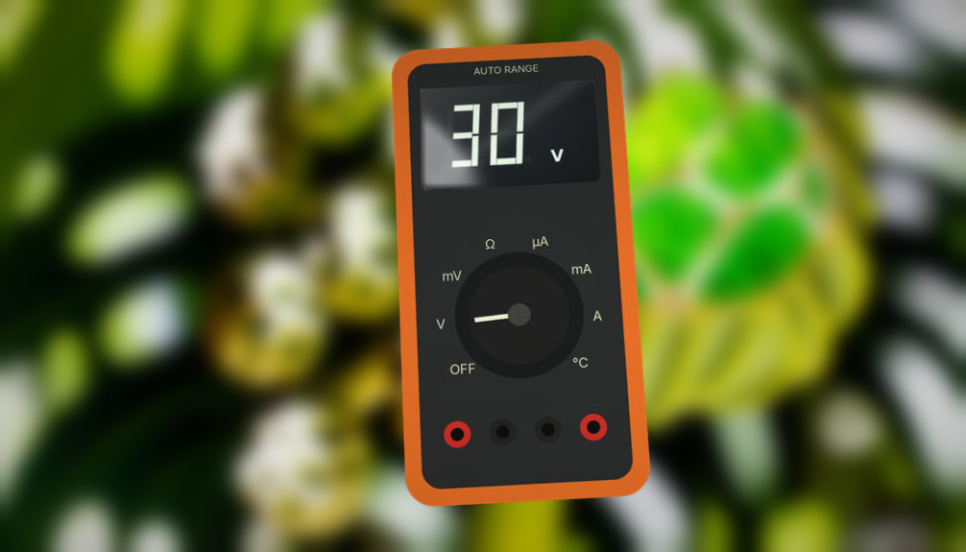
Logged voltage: 30 V
